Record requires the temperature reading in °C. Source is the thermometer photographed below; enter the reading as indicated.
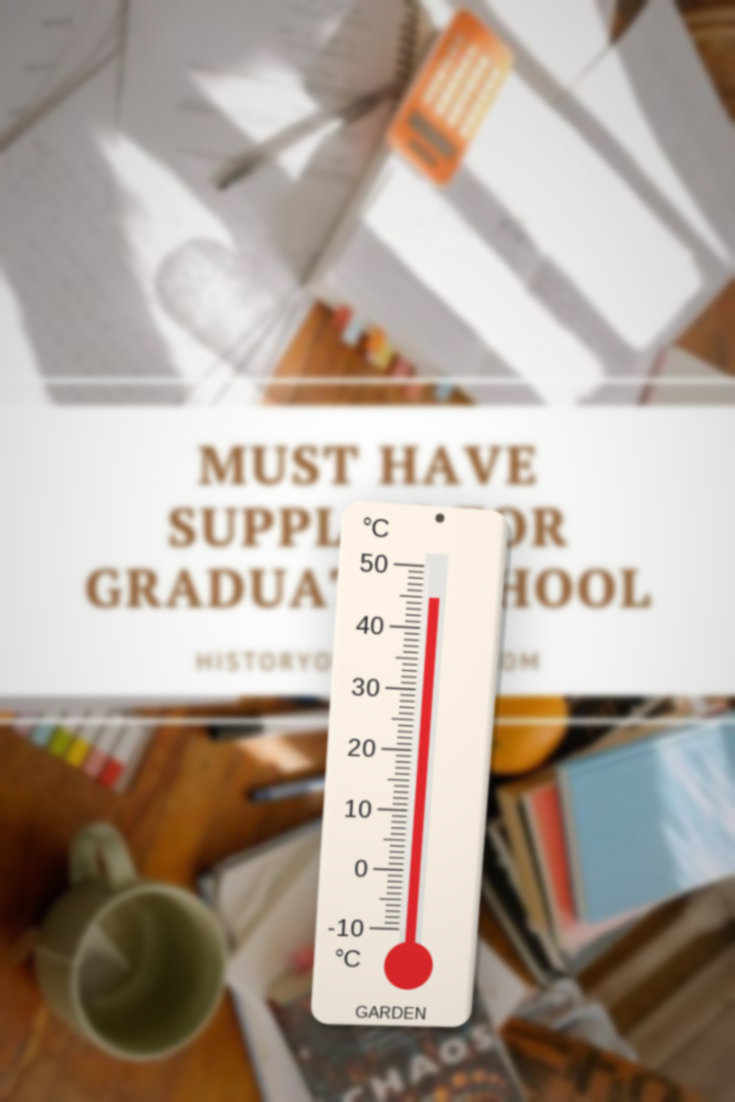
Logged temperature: 45 °C
